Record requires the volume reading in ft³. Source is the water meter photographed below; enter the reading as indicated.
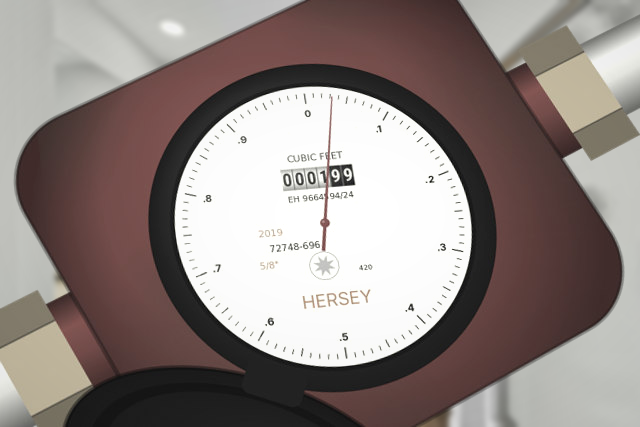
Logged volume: 199.03 ft³
